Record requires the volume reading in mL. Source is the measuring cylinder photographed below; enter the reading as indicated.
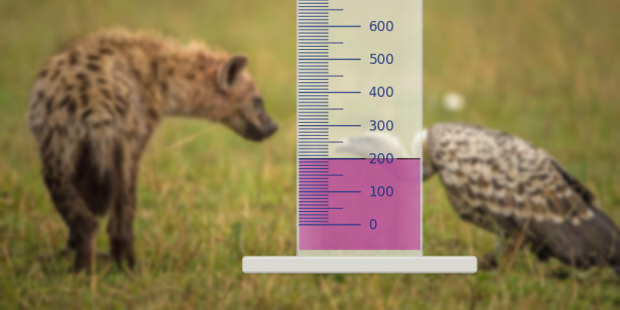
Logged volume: 200 mL
